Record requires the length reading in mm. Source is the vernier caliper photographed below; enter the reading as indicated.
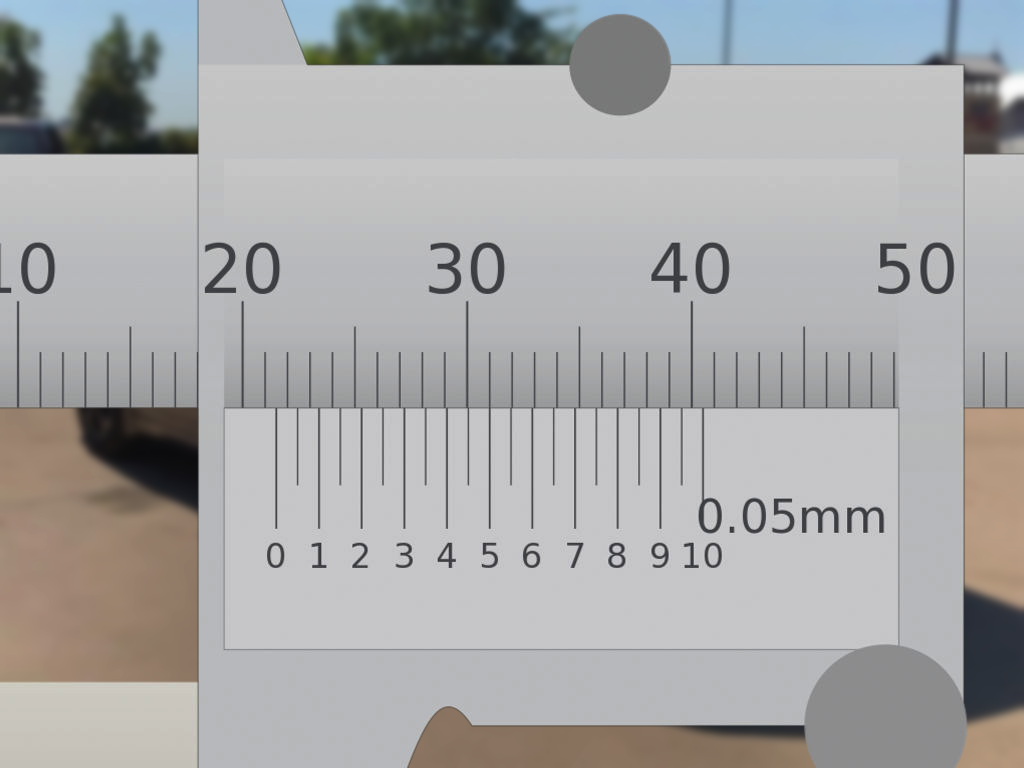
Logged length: 21.5 mm
